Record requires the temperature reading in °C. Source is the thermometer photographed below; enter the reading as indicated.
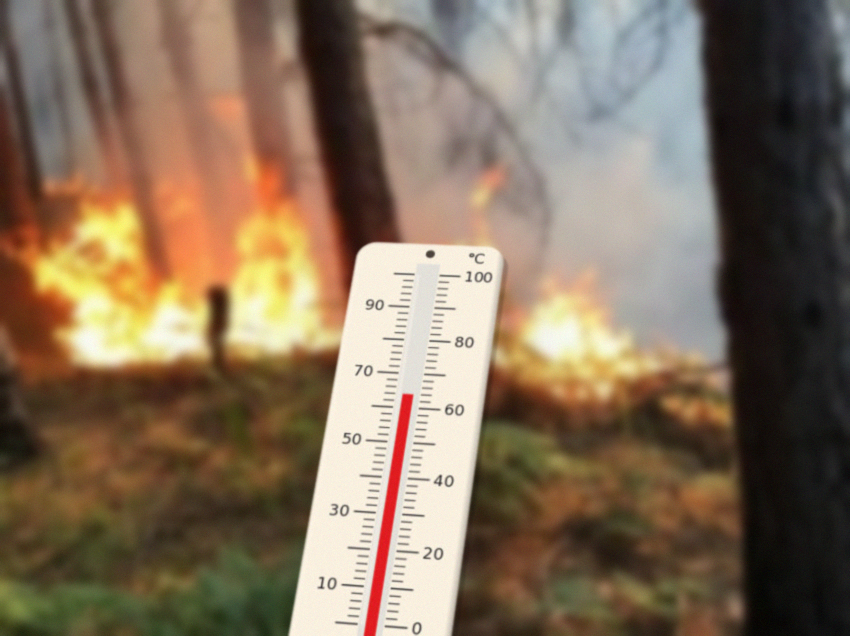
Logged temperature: 64 °C
